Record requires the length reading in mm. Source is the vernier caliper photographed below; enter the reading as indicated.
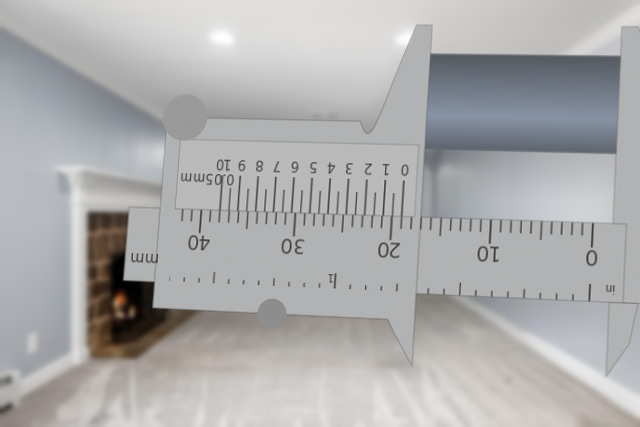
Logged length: 19.0 mm
